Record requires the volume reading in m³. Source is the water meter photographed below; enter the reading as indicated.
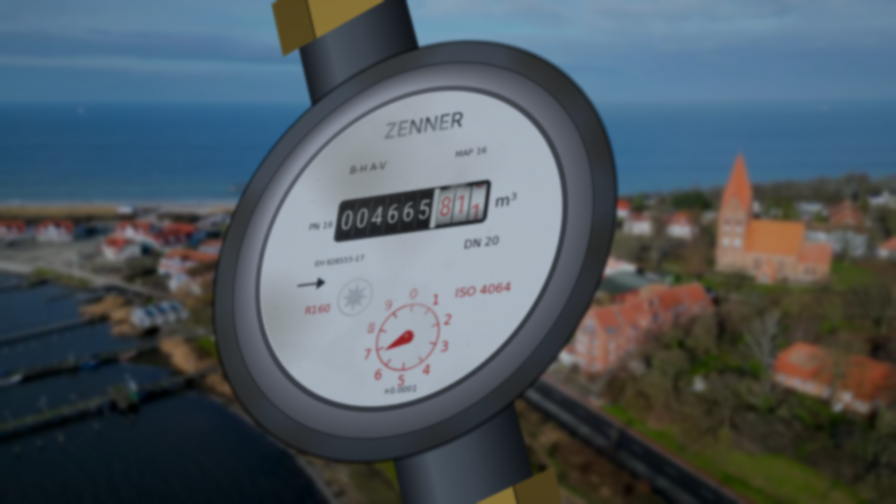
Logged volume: 4665.8106 m³
